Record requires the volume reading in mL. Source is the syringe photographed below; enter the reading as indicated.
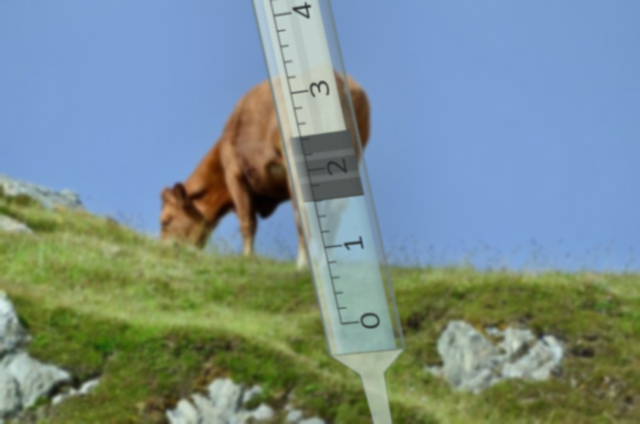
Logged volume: 1.6 mL
